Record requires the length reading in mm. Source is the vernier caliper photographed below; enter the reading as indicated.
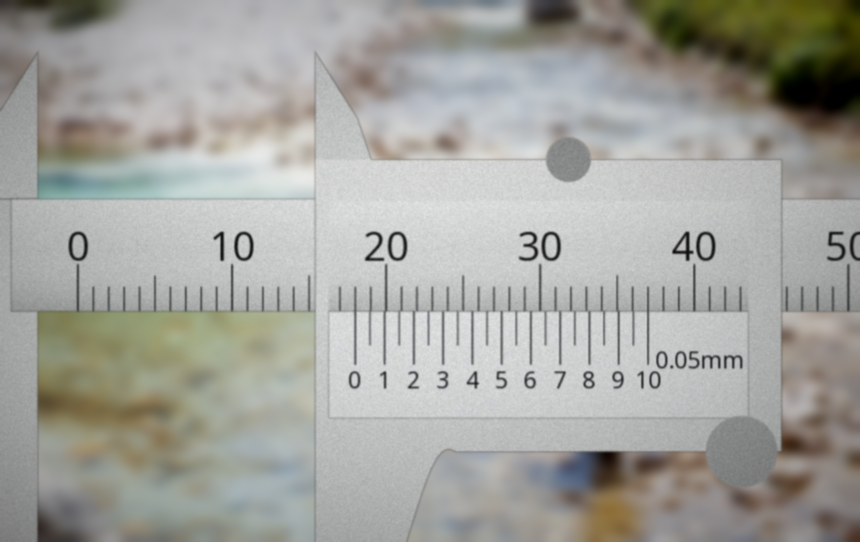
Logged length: 18.0 mm
